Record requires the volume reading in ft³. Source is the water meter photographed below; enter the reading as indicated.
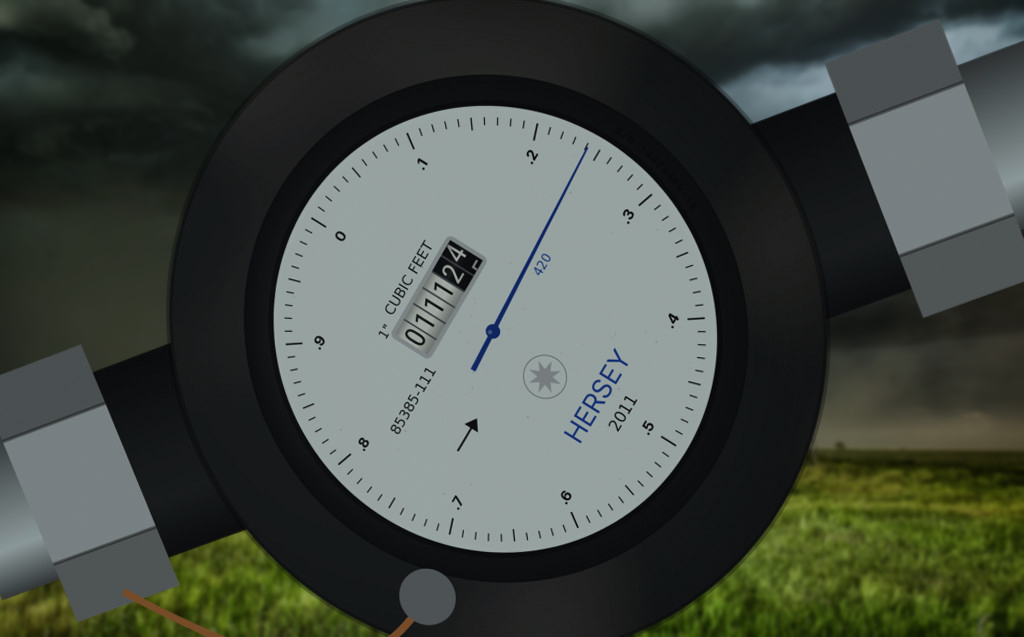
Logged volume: 11124.24 ft³
